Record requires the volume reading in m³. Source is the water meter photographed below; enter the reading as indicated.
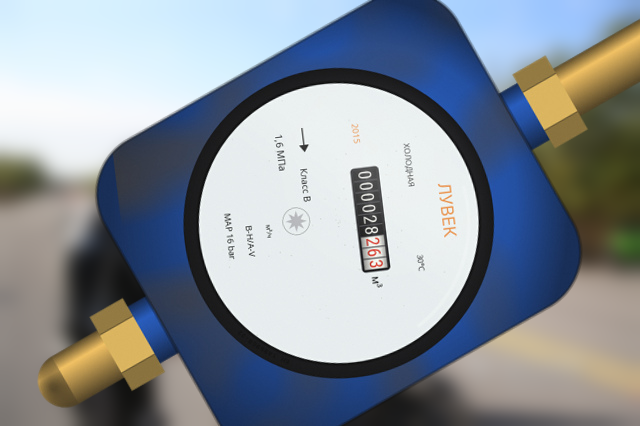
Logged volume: 28.263 m³
